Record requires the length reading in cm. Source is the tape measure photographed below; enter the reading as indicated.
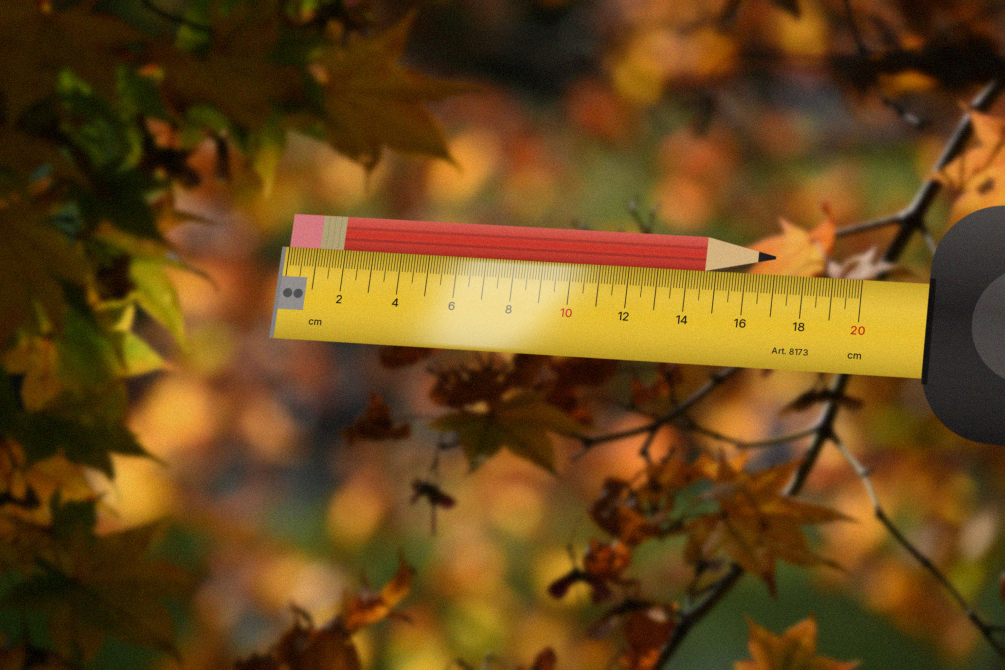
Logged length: 17 cm
